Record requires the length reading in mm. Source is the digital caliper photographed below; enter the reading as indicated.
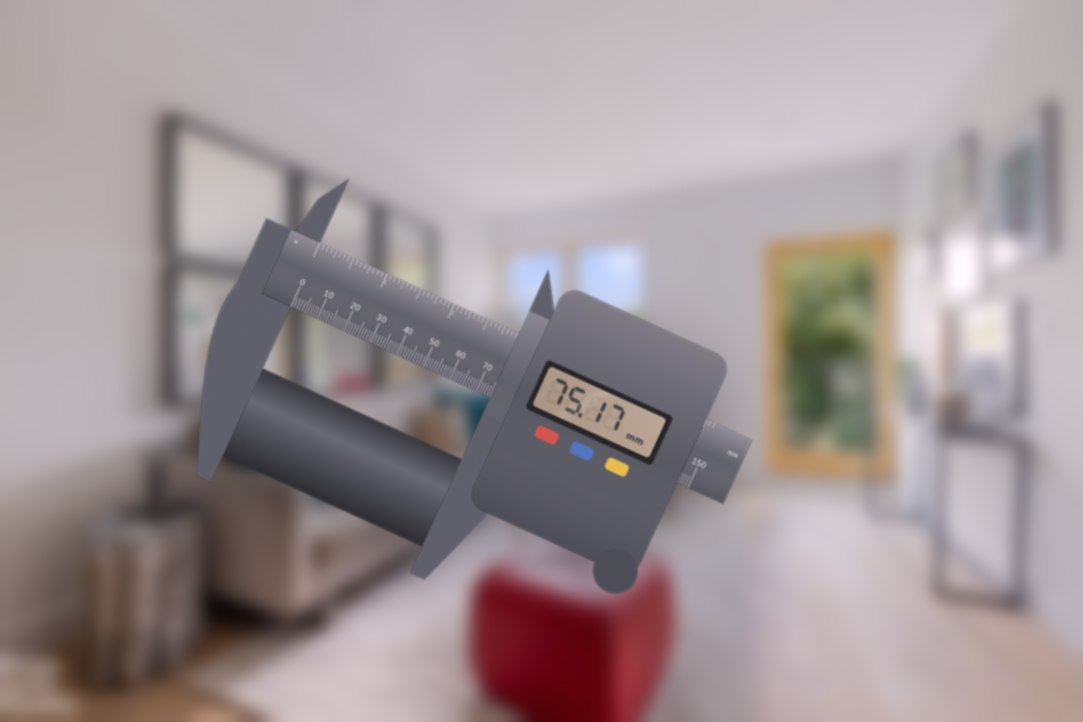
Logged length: 75.17 mm
